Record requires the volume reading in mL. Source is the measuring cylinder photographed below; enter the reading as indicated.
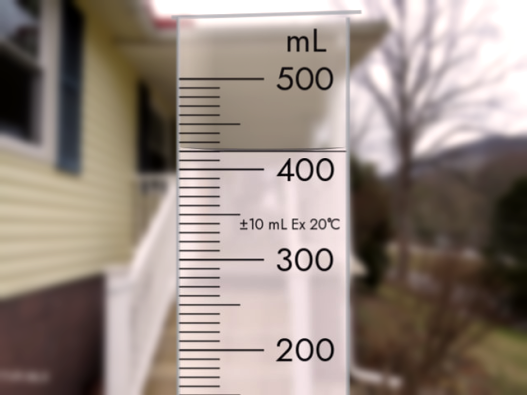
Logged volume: 420 mL
